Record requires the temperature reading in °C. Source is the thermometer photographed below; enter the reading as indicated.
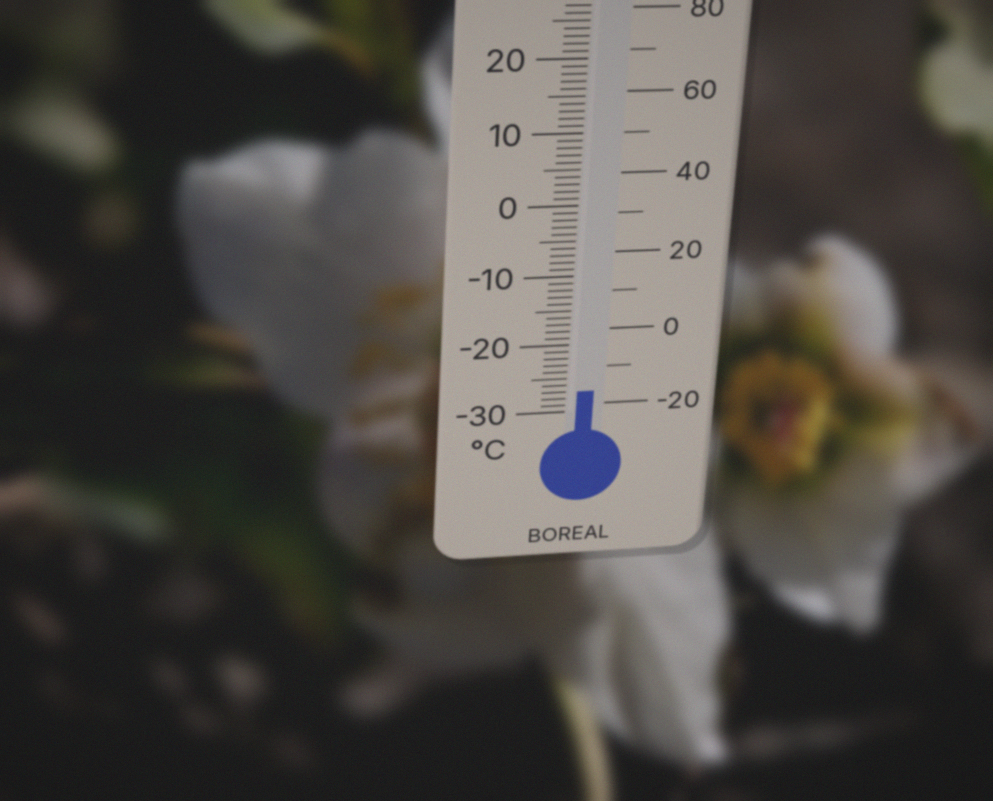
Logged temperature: -27 °C
